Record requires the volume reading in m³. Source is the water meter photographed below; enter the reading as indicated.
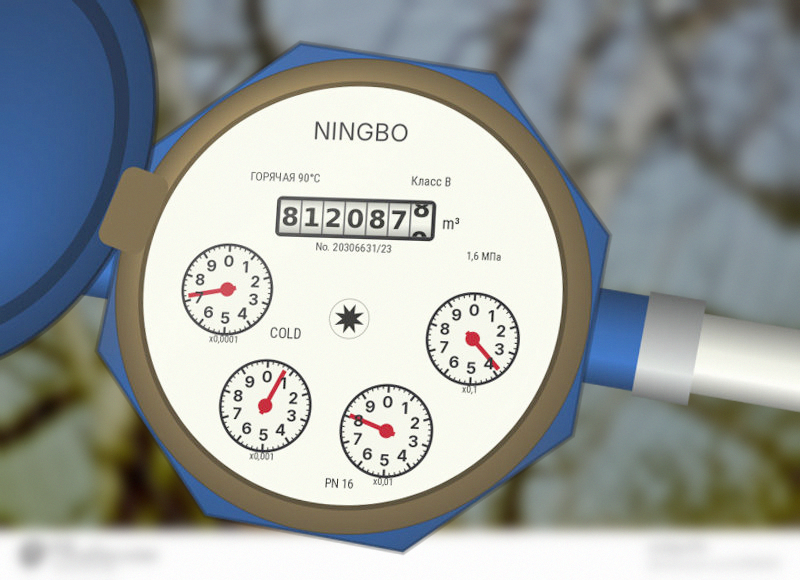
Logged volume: 8120878.3807 m³
